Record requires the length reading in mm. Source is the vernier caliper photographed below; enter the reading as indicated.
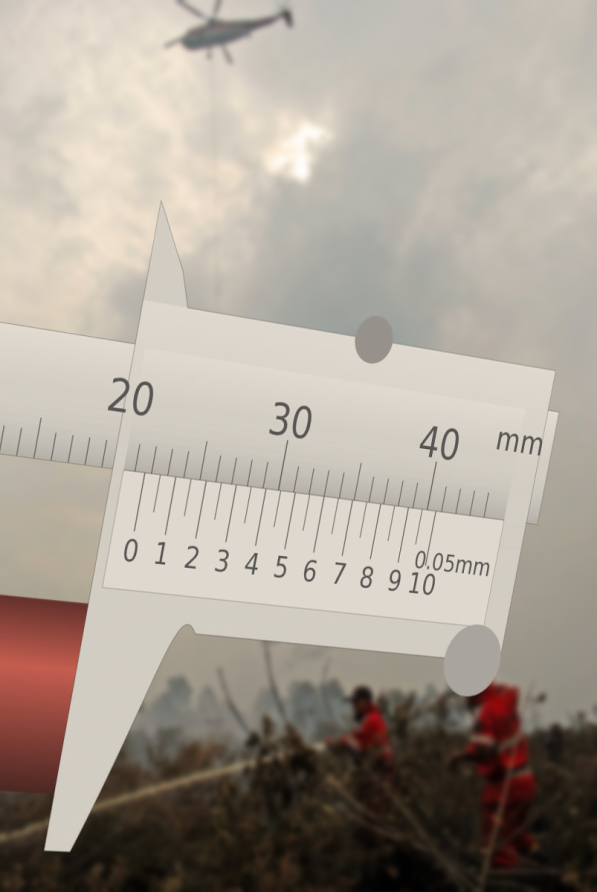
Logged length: 21.6 mm
